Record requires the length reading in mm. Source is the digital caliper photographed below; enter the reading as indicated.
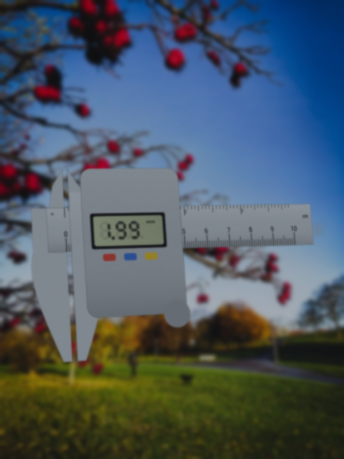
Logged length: 1.99 mm
